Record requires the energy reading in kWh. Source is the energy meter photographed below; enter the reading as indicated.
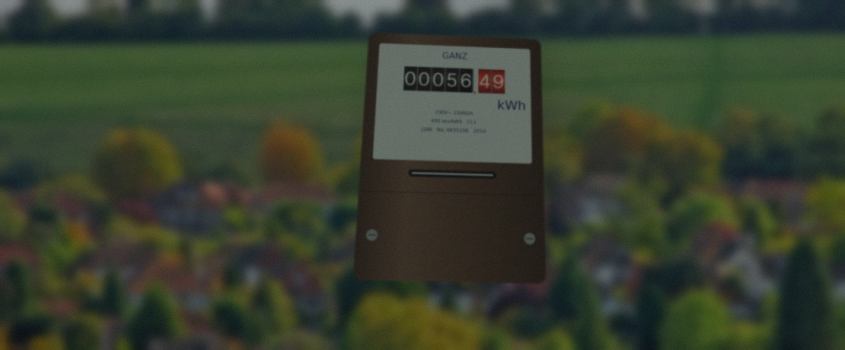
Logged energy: 56.49 kWh
